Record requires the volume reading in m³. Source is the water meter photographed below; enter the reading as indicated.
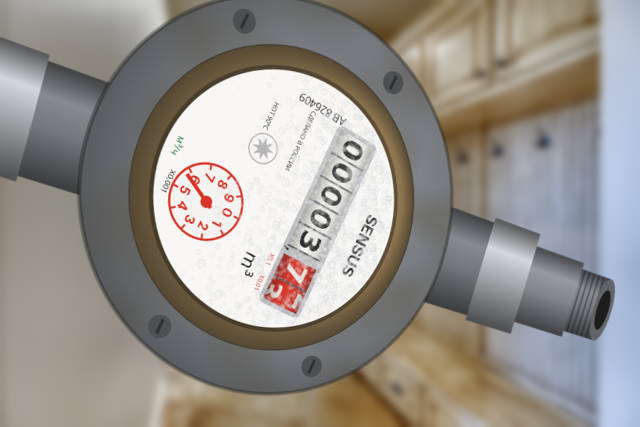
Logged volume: 3.725 m³
